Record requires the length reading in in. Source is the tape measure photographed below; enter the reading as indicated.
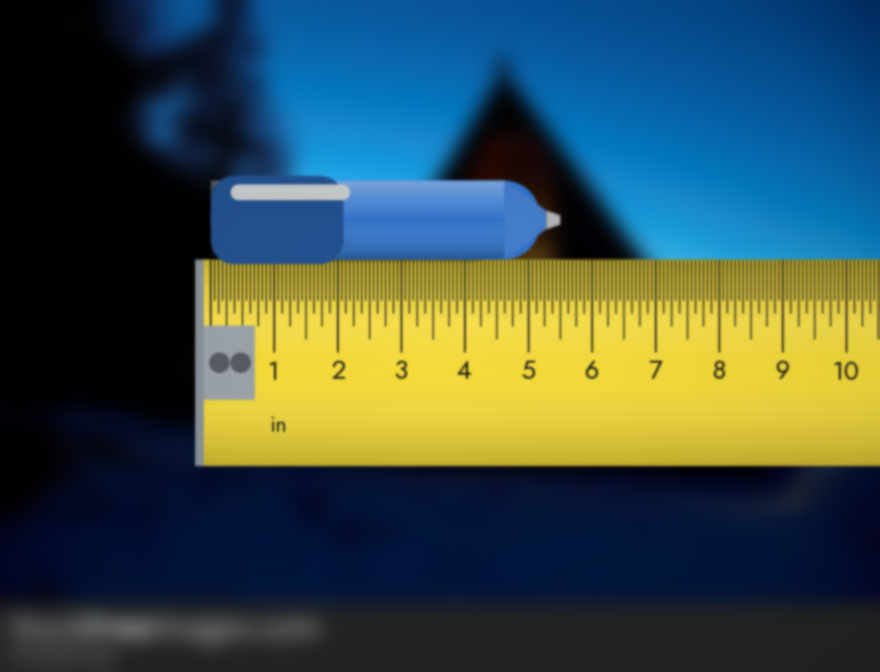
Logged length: 5.5 in
